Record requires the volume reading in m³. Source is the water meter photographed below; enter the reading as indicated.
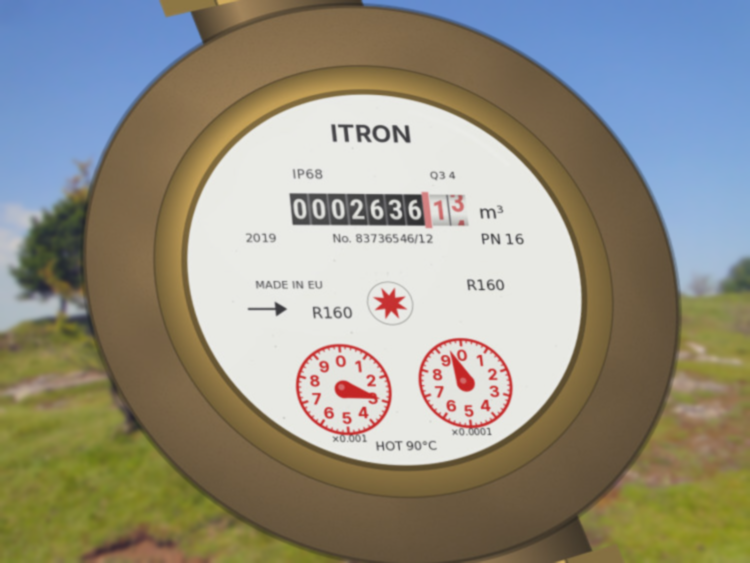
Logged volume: 2636.1329 m³
